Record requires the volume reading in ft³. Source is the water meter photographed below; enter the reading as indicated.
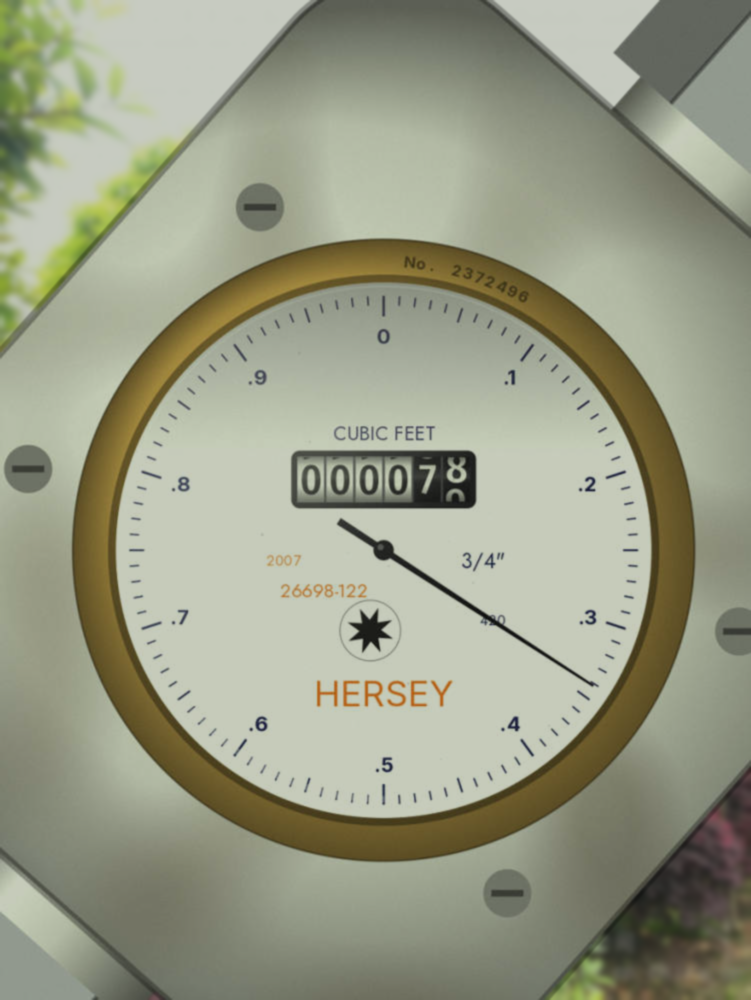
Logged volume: 78.34 ft³
